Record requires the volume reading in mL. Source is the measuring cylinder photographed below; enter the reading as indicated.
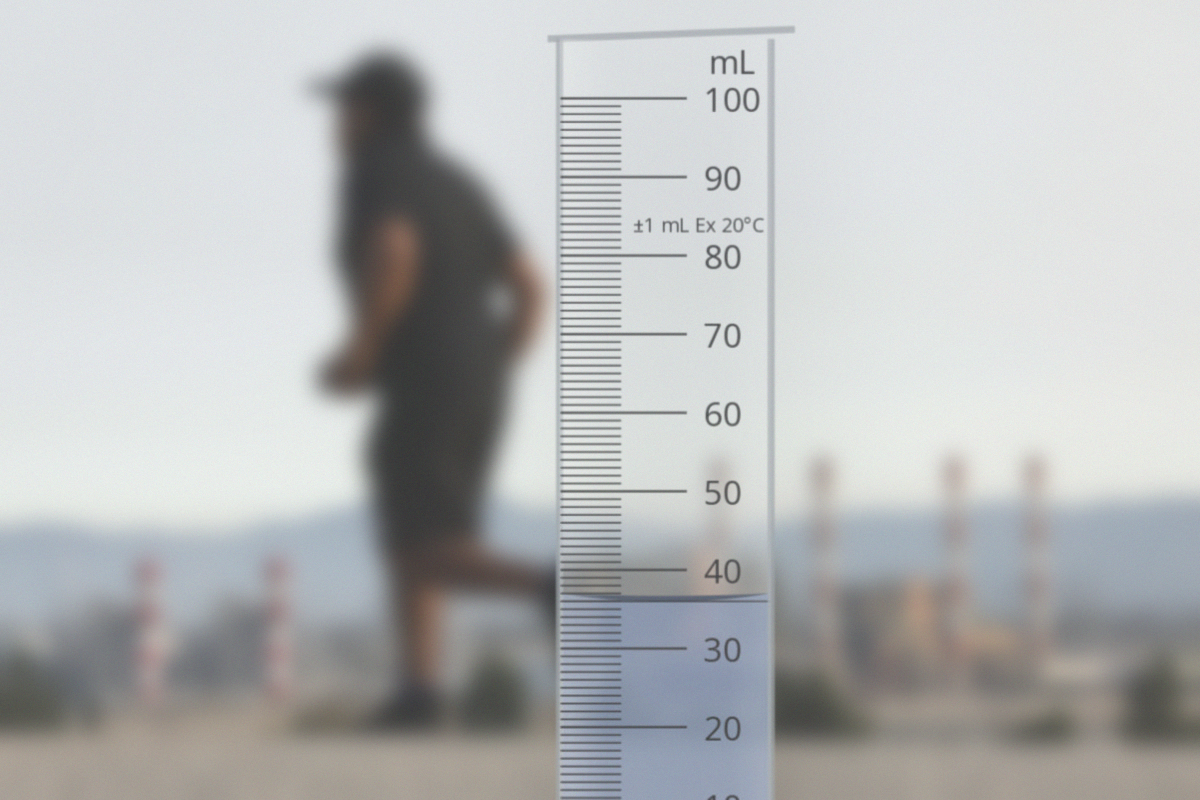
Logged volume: 36 mL
